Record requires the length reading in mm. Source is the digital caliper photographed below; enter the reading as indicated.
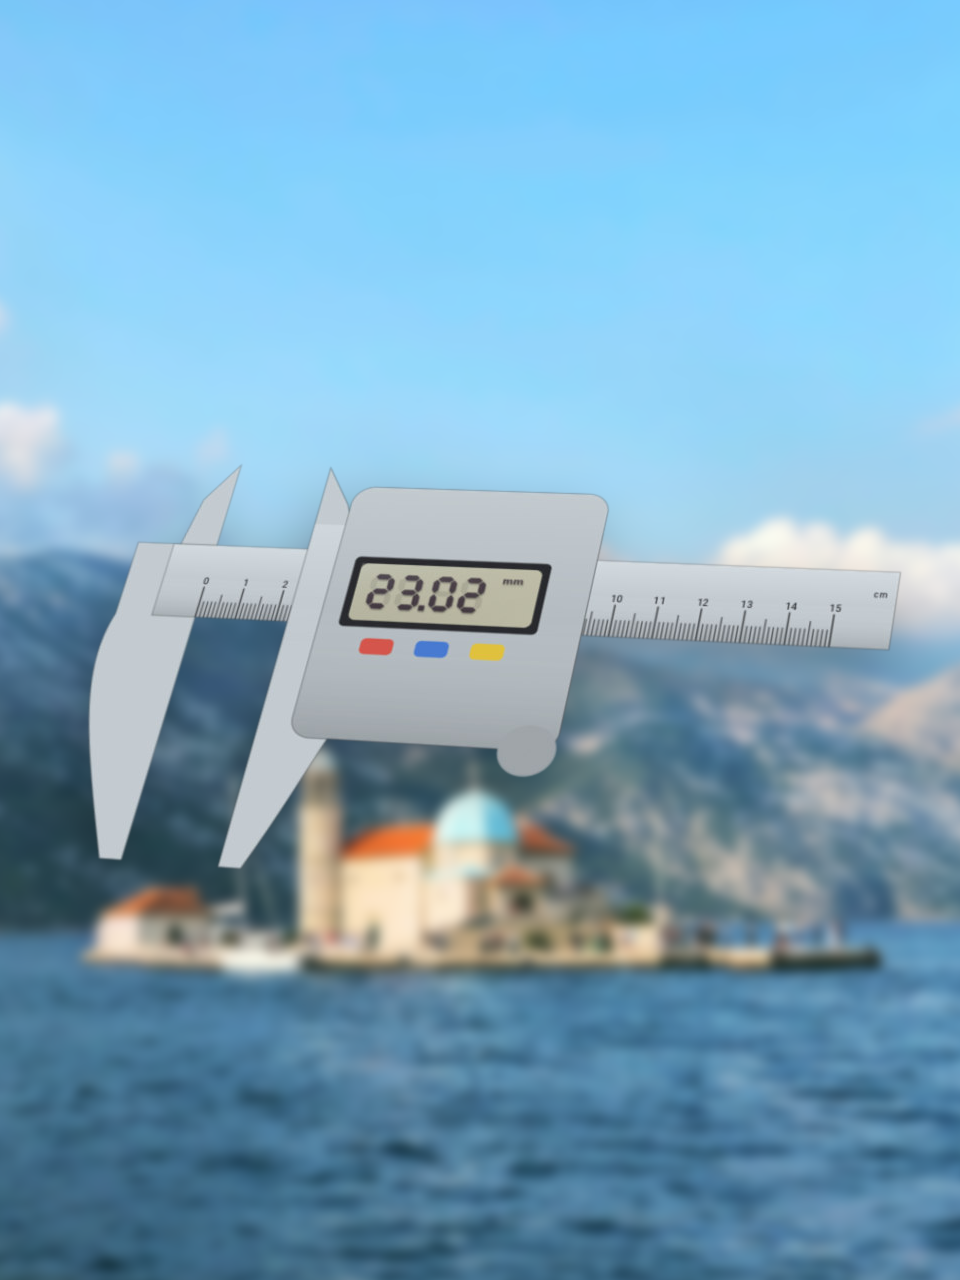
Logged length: 23.02 mm
